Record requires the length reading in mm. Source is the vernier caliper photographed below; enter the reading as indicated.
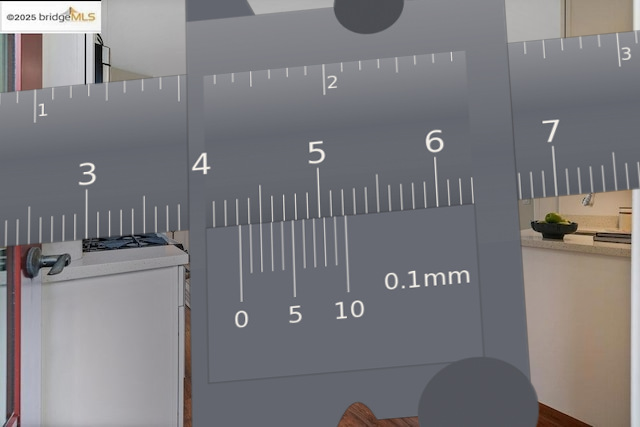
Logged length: 43.2 mm
